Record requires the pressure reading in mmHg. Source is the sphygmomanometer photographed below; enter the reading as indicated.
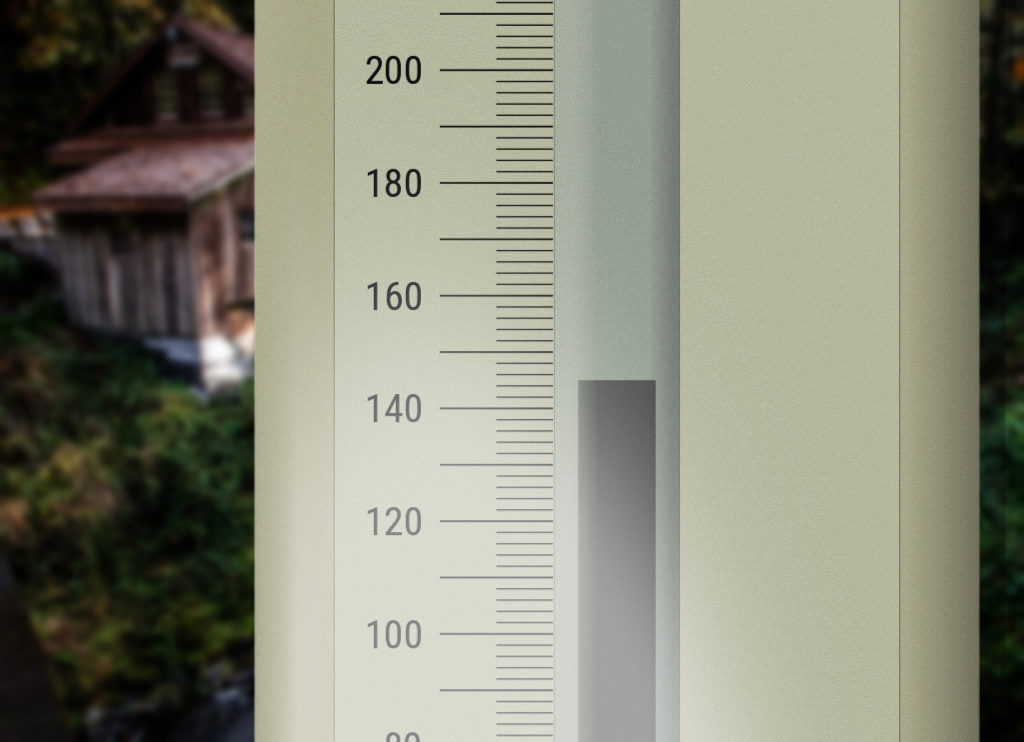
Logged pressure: 145 mmHg
